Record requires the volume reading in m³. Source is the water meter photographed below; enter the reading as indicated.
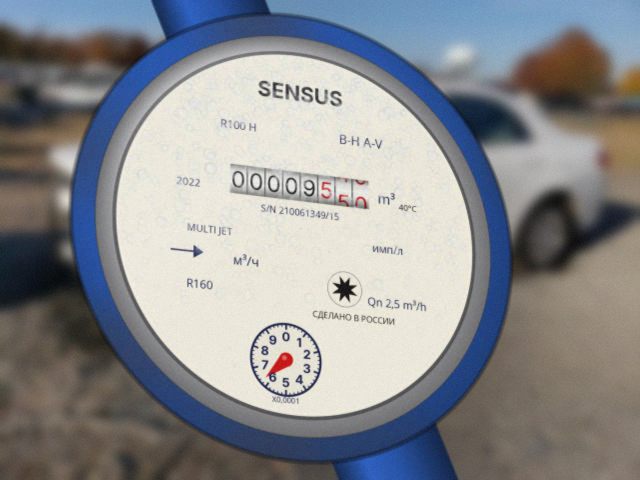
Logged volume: 9.5496 m³
